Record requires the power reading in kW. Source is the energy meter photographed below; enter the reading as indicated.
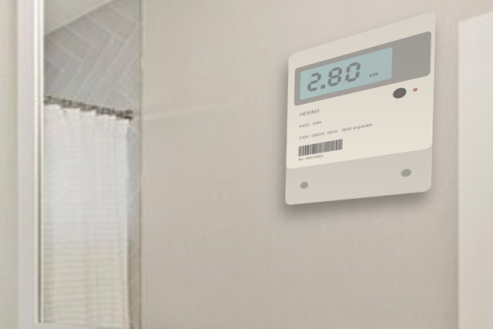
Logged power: 2.80 kW
